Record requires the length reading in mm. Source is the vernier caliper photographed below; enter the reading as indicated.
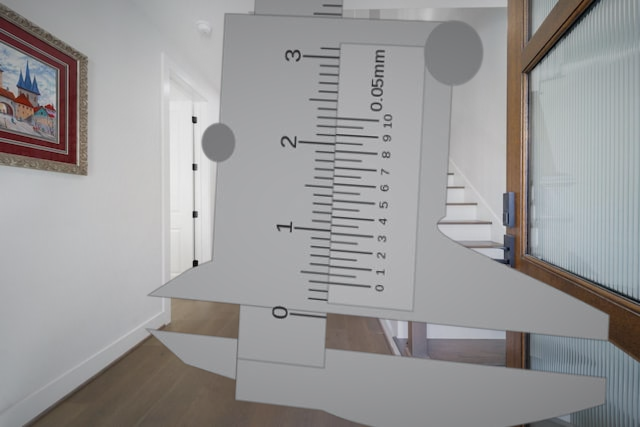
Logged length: 4.0 mm
